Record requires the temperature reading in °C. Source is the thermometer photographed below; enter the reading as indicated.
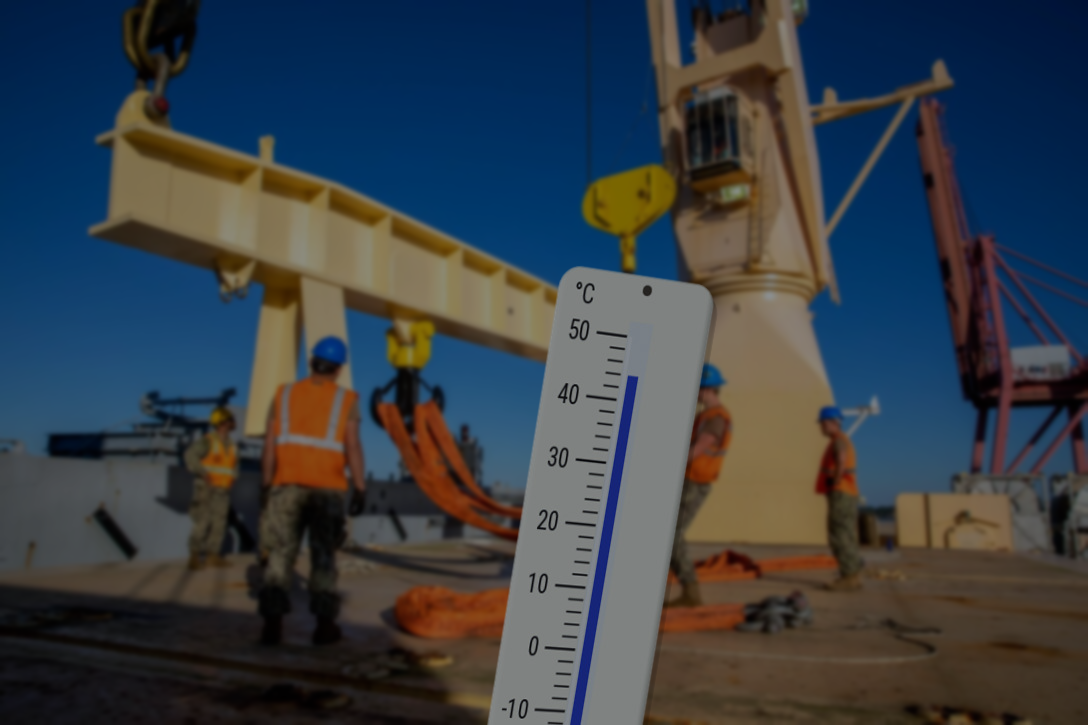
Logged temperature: 44 °C
